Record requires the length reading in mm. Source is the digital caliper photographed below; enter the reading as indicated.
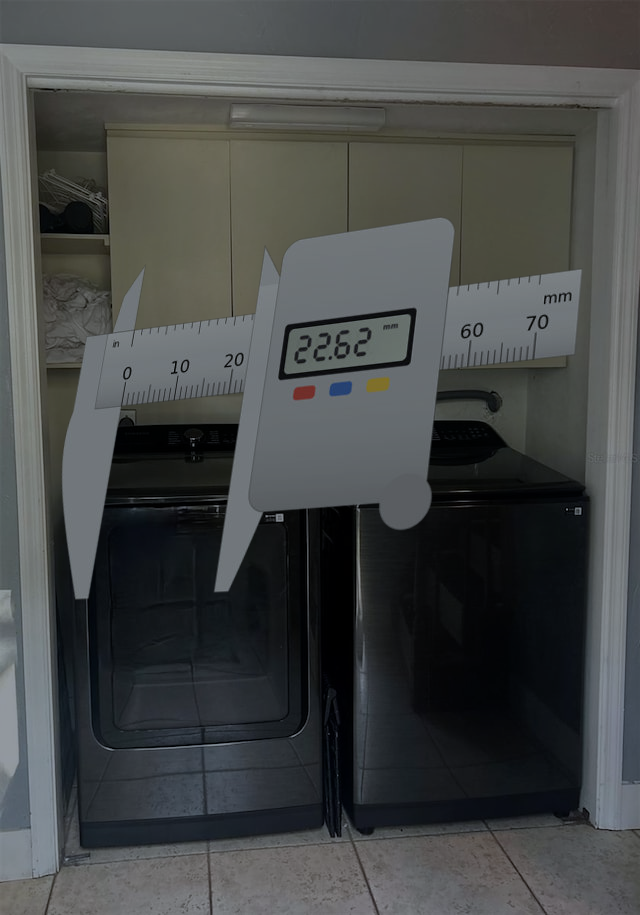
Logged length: 22.62 mm
